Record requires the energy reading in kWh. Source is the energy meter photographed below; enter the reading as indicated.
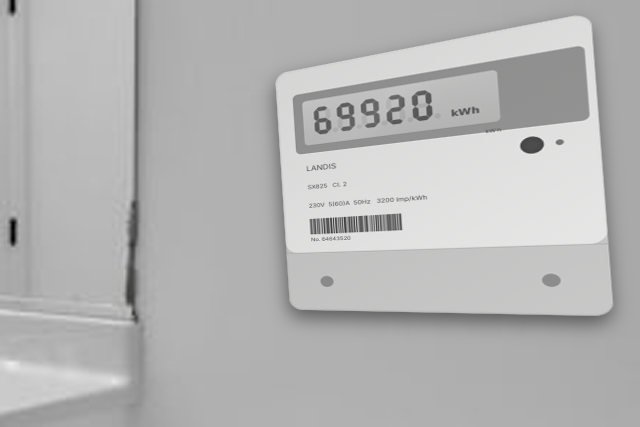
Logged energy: 69920 kWh
